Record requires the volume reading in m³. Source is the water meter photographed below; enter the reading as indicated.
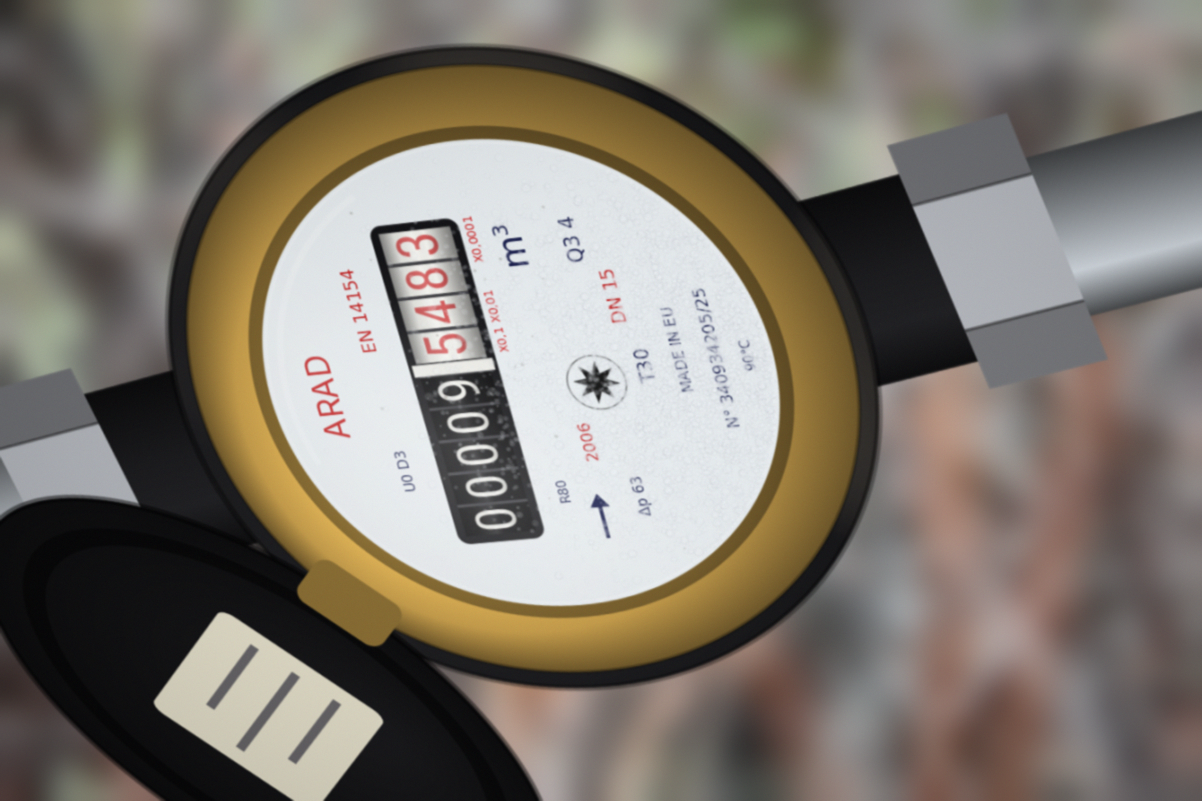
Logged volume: 9.5483 m³
